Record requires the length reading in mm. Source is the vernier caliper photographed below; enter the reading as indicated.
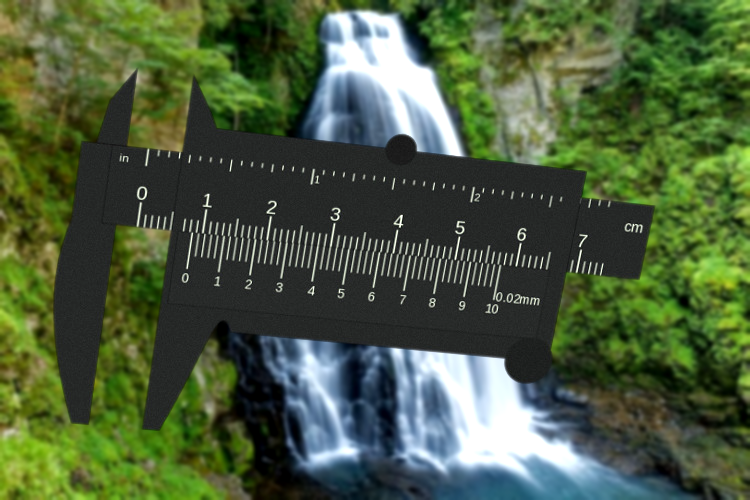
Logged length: 8.4 mm
